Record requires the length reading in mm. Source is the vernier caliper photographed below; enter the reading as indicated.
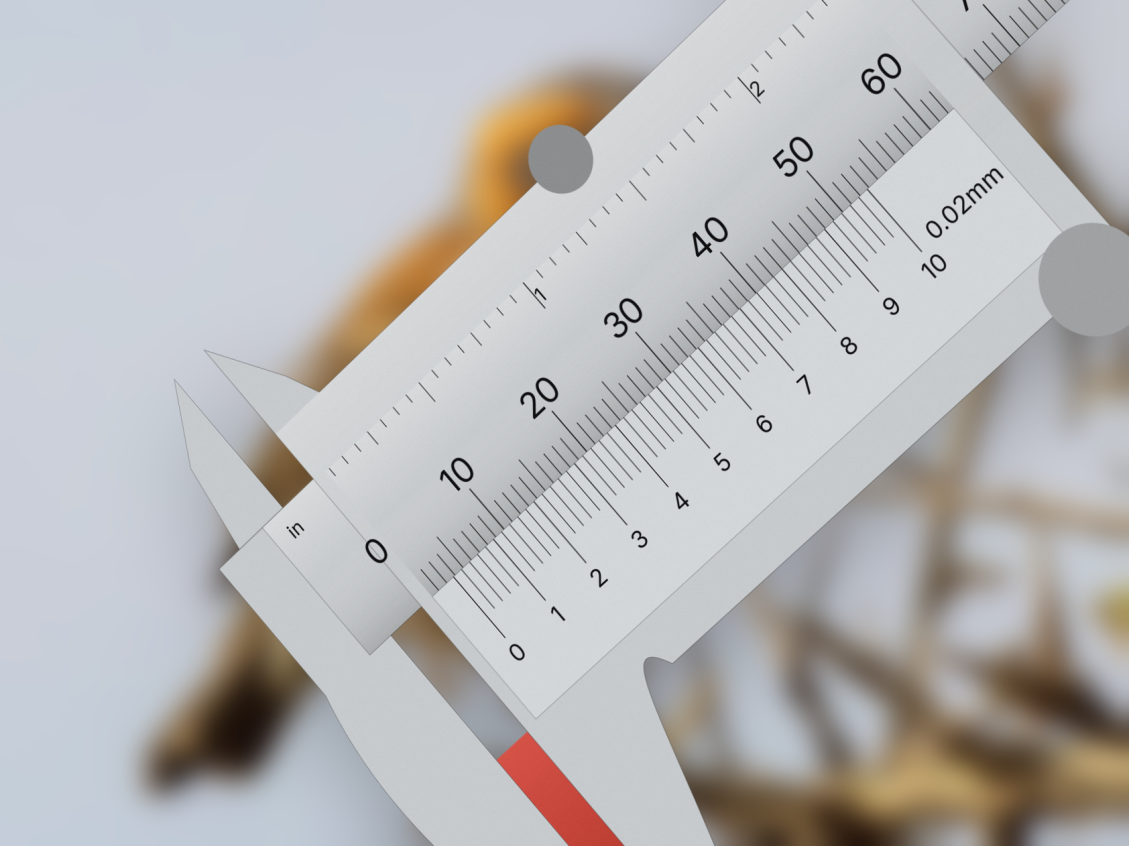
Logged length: 3.8 mm
